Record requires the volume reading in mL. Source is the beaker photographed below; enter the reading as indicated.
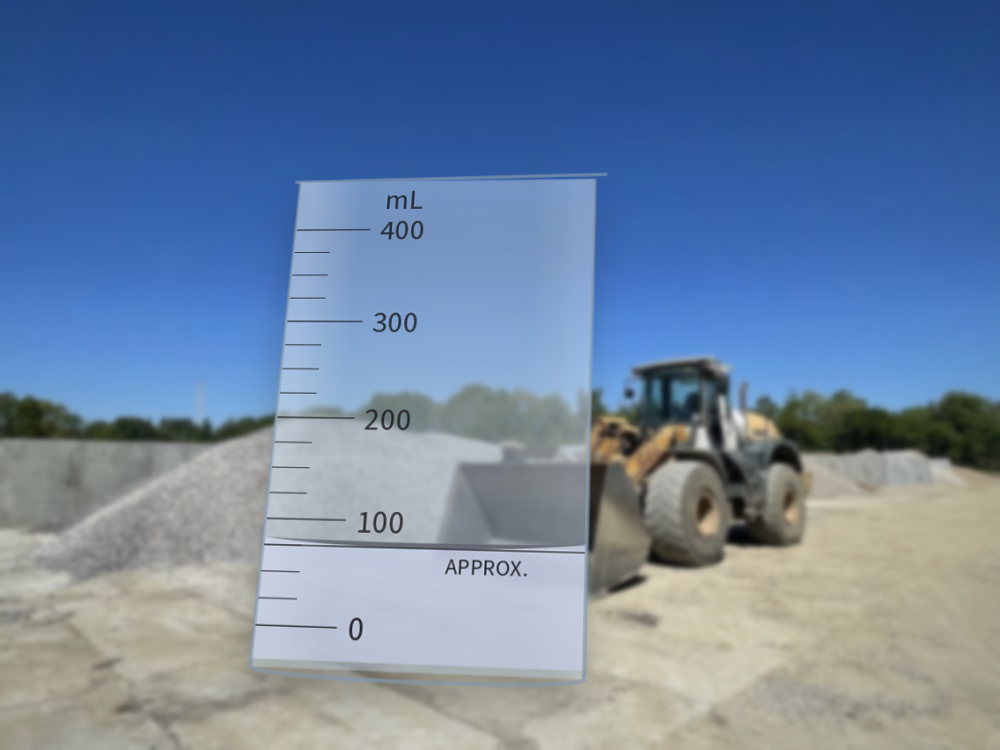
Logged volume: 75 mL
